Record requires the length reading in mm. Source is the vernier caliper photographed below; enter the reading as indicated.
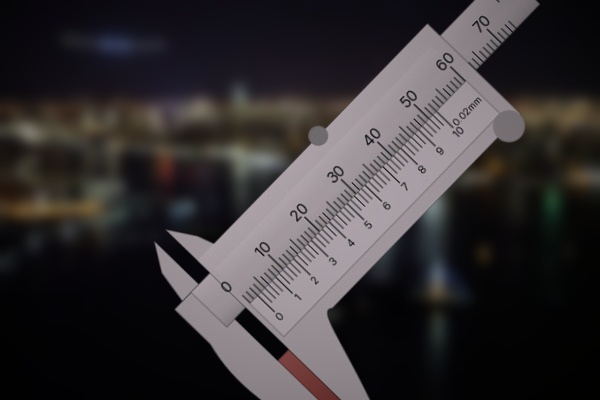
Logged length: 3.0 mm
